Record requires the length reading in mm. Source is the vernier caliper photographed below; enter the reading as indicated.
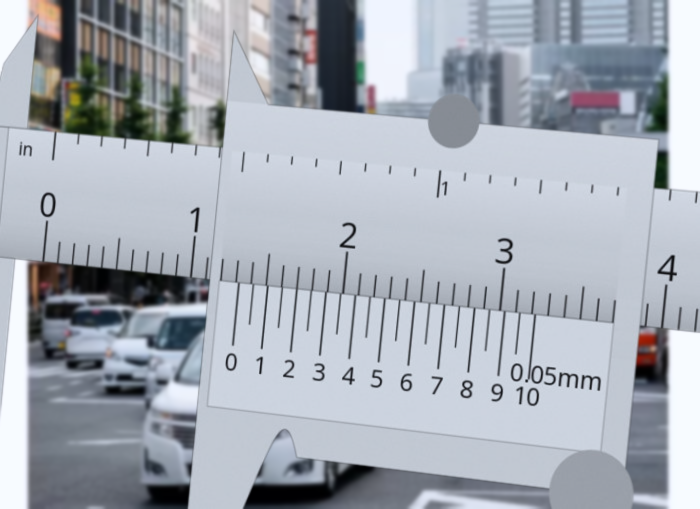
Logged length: 13.2 mm
